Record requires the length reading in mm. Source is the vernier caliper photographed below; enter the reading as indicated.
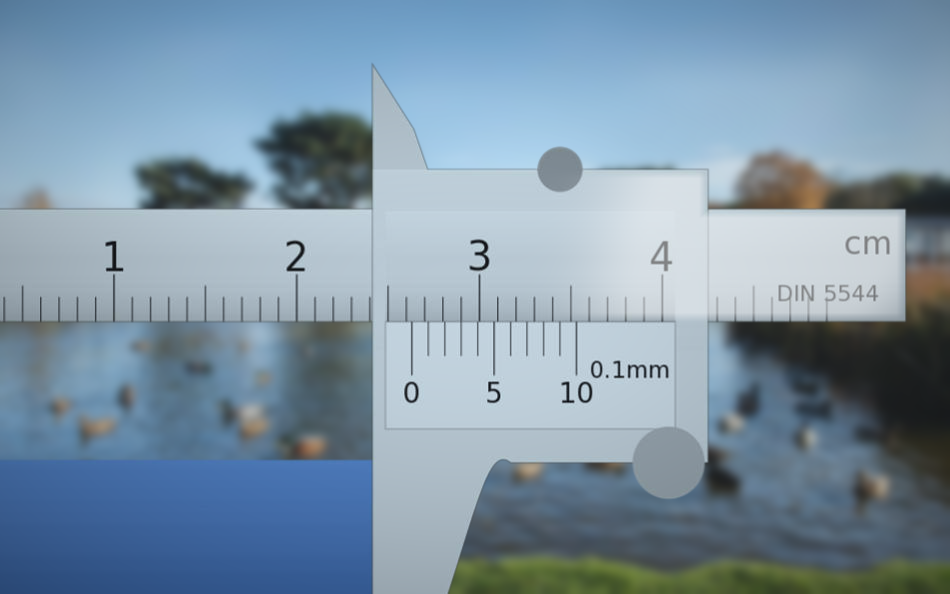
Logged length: 26.3 mm
